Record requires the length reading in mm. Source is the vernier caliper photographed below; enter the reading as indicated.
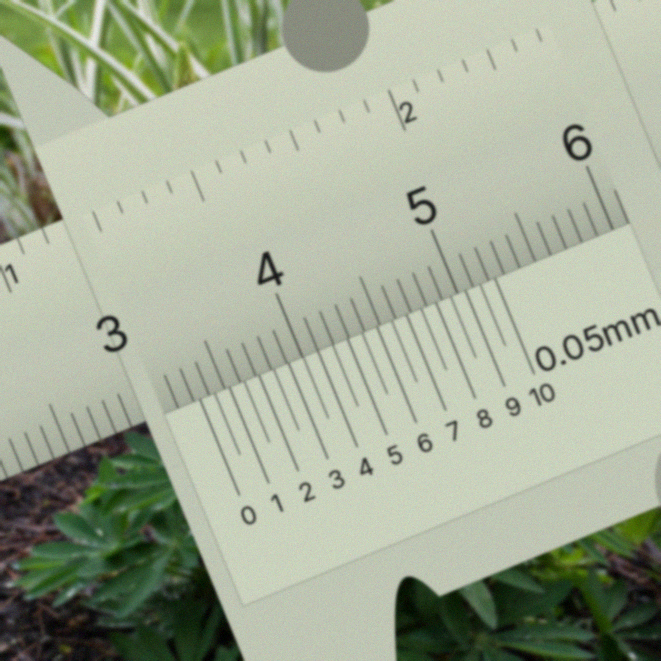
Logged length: 33.4 mm
